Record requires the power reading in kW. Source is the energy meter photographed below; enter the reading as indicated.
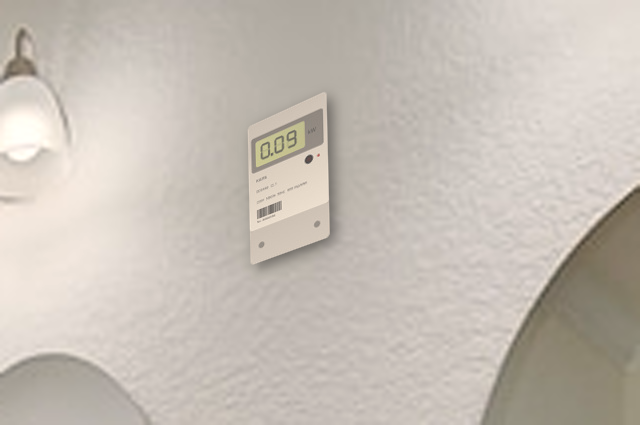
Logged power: 0.09 kW
